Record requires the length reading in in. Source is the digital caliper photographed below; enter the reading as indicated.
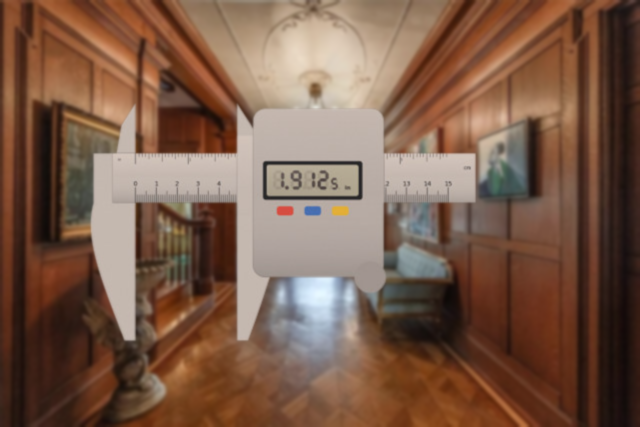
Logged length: 1.9125 in
